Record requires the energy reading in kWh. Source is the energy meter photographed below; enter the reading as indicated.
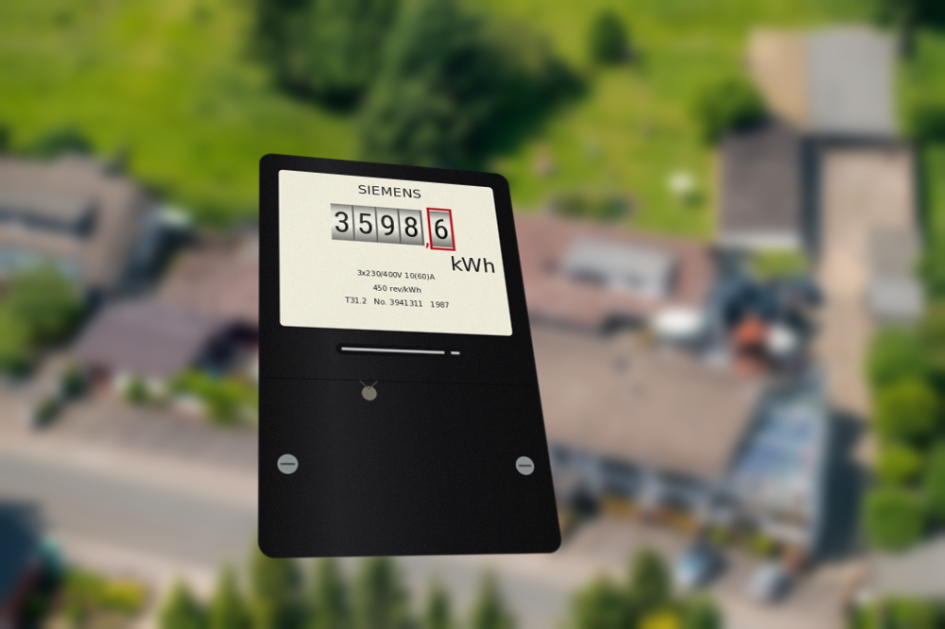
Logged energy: 3598.6 kWh
